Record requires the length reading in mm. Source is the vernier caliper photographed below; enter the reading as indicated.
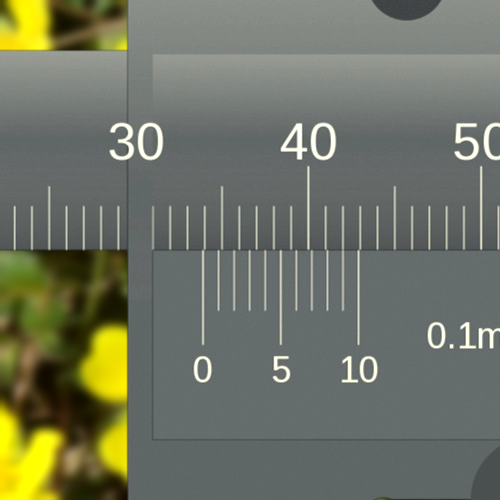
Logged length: 33.9 mm
